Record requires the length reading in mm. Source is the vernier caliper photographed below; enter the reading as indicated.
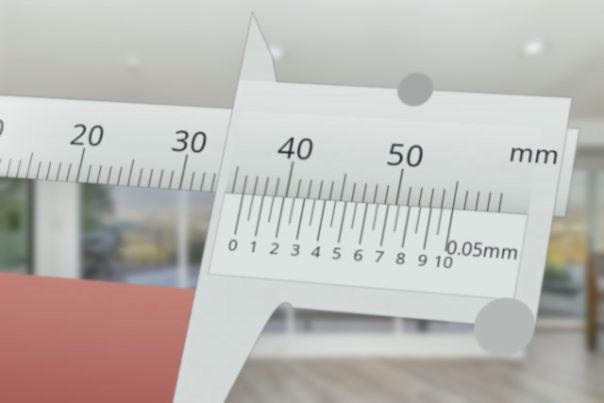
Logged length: 36.0 mm
